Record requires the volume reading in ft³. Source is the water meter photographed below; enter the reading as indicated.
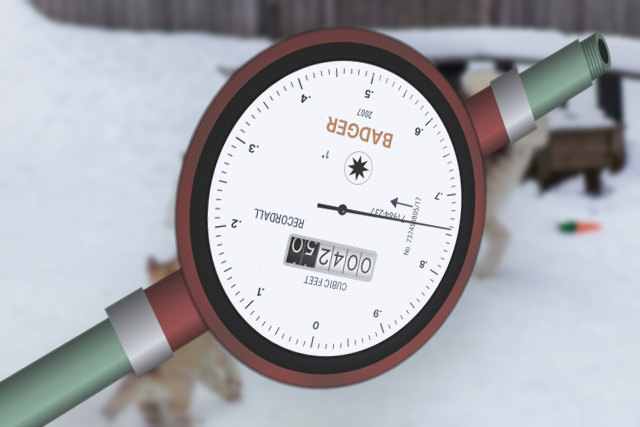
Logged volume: 4249.74 ft³
